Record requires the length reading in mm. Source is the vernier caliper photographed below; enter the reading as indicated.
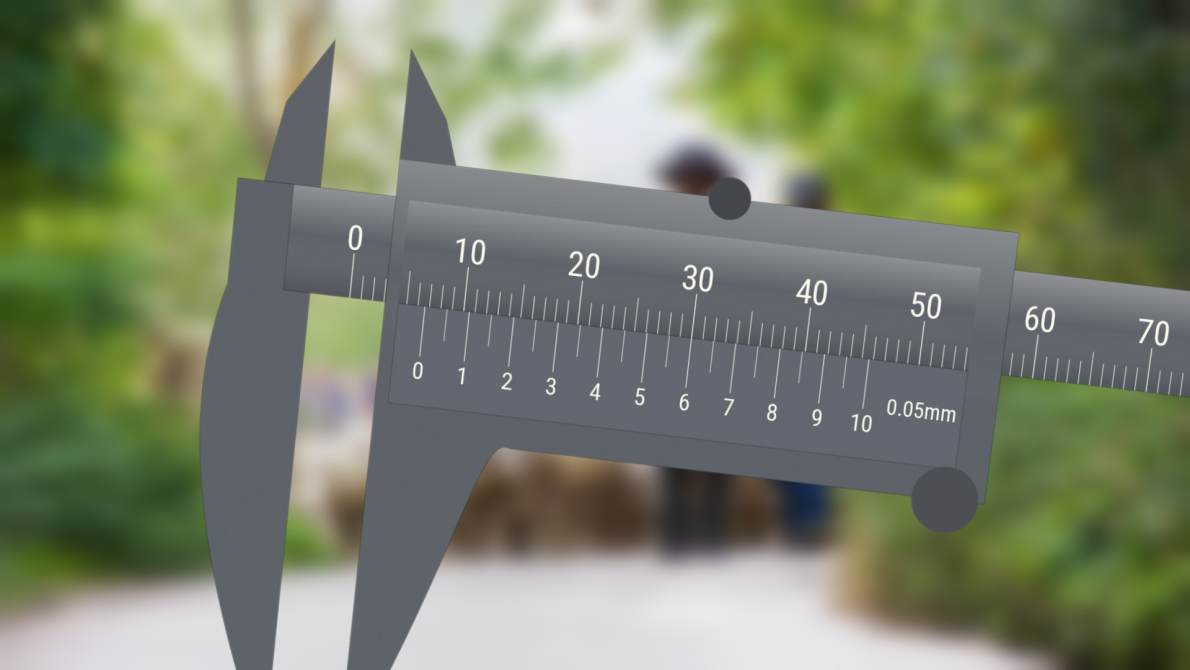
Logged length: 6.6 mm
